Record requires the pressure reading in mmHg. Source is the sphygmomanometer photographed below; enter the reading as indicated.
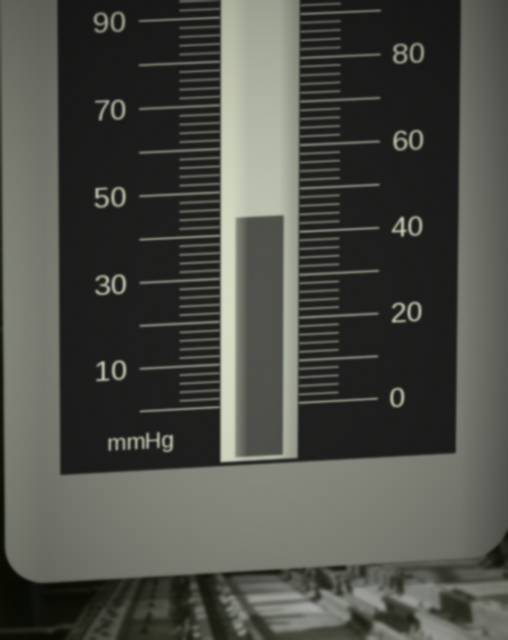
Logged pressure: 44 mmHg
